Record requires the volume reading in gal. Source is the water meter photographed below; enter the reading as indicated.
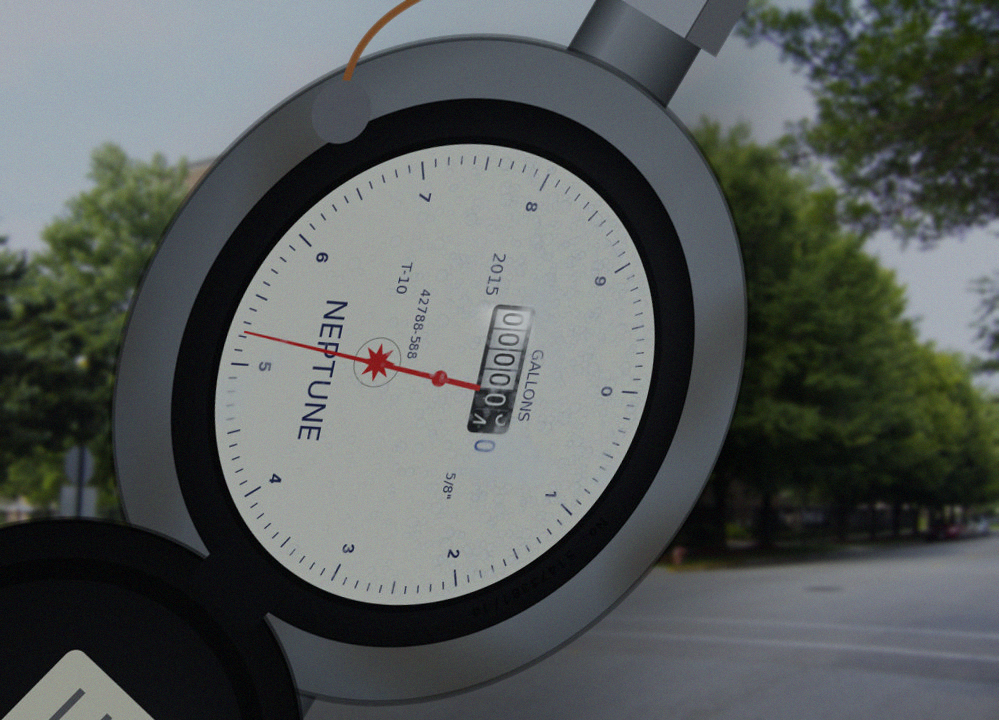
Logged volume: 35.2 gal
